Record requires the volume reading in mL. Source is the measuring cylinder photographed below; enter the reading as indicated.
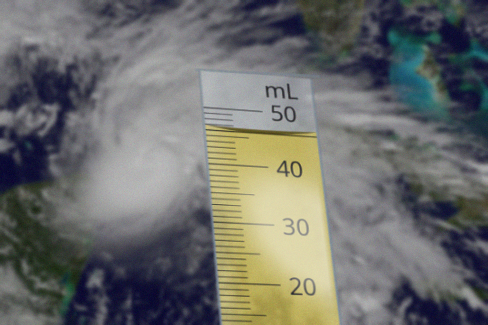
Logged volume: 46 mL
